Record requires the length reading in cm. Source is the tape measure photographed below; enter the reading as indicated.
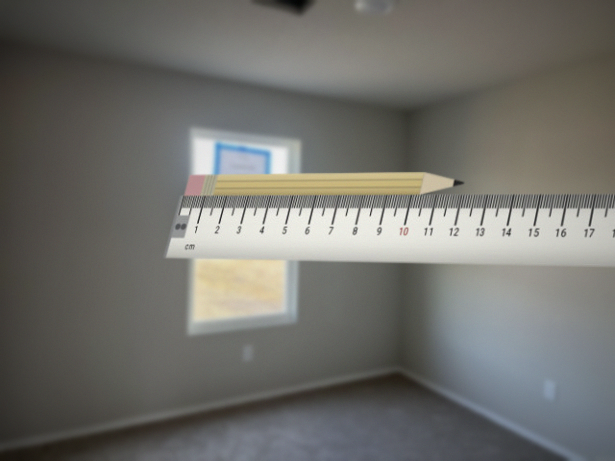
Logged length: 12 cm
